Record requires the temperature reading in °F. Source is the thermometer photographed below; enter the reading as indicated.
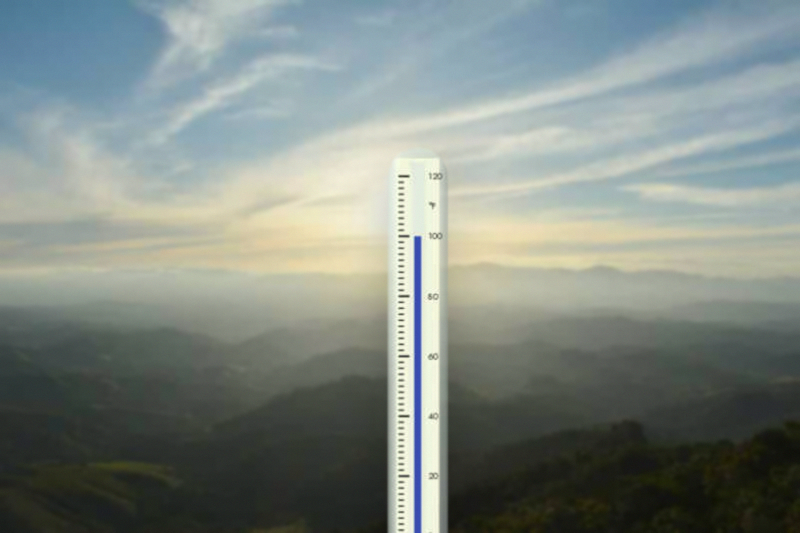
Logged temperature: 100 °F
